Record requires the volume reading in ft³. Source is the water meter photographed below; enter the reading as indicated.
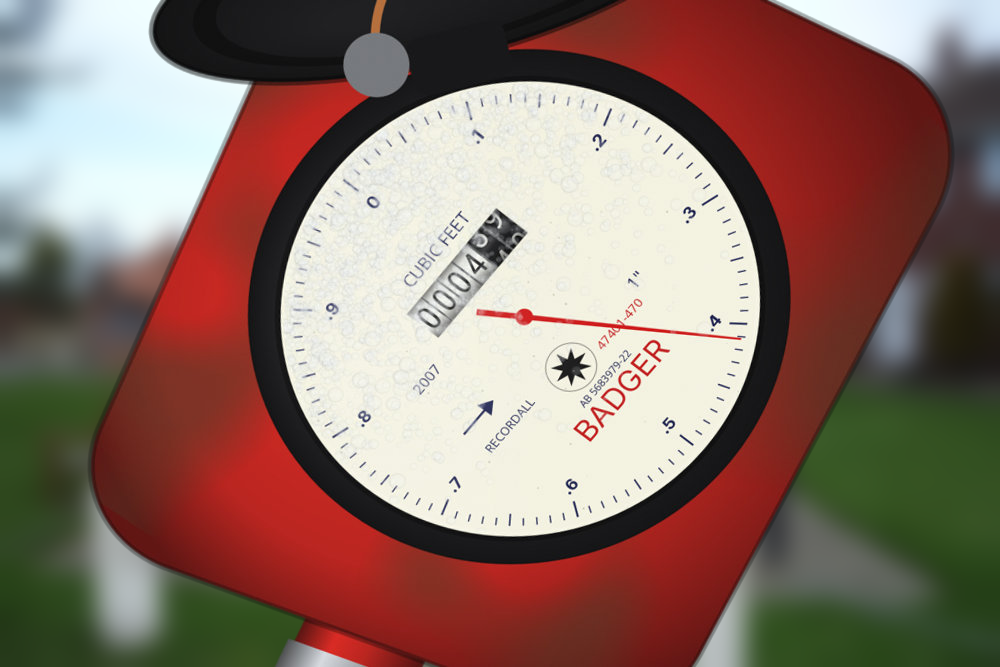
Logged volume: 439.41 ft³
